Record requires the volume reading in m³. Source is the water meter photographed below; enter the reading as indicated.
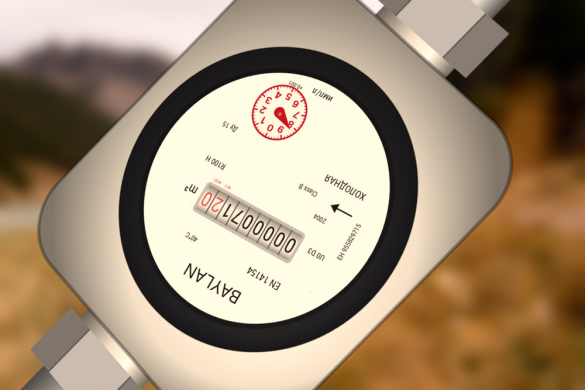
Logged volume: 71.208 m³
